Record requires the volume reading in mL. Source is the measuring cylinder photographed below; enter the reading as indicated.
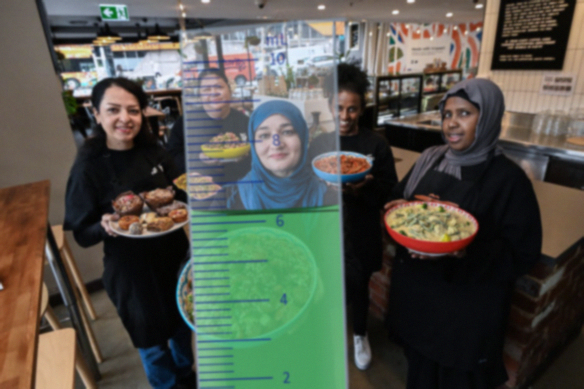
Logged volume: 6.2 mL
